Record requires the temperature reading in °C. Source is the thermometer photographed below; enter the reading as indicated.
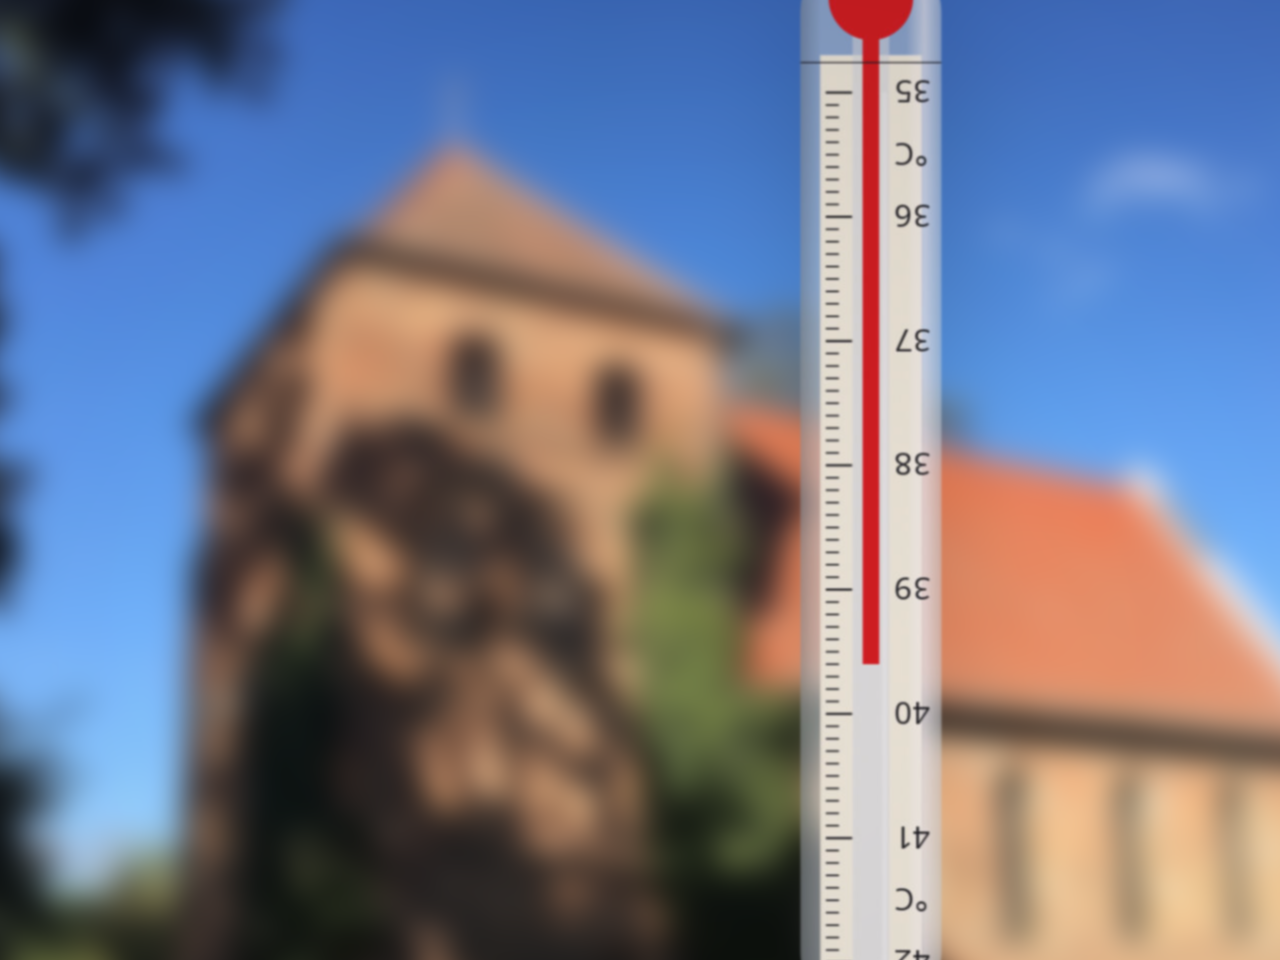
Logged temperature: 39.6 °C
